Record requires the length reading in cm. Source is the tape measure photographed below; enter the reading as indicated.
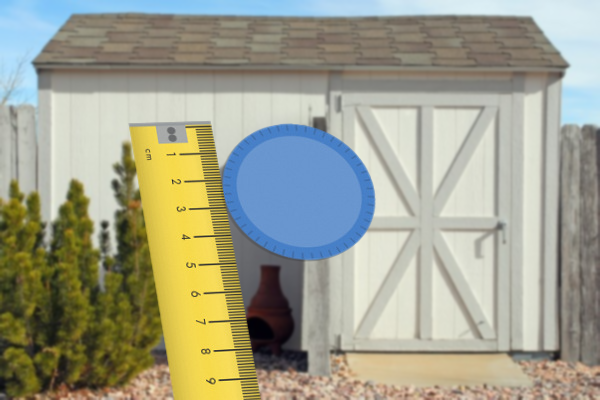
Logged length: 5 cm
